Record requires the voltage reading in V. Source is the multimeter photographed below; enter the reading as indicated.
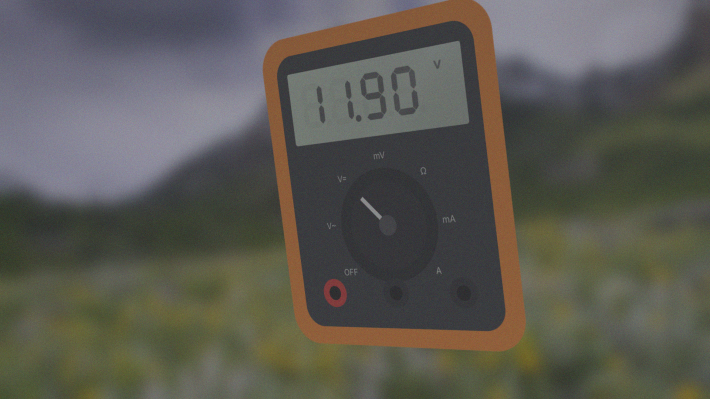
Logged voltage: 11.90 V
